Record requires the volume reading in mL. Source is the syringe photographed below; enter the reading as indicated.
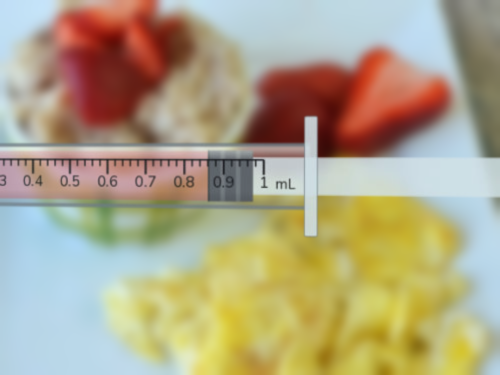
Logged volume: 0.86 mL
